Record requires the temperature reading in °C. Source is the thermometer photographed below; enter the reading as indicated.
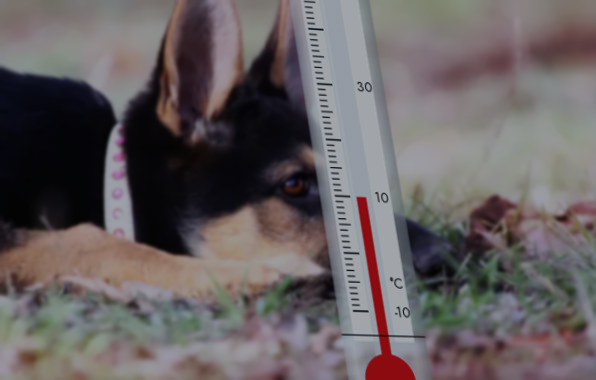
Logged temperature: 10 °C
